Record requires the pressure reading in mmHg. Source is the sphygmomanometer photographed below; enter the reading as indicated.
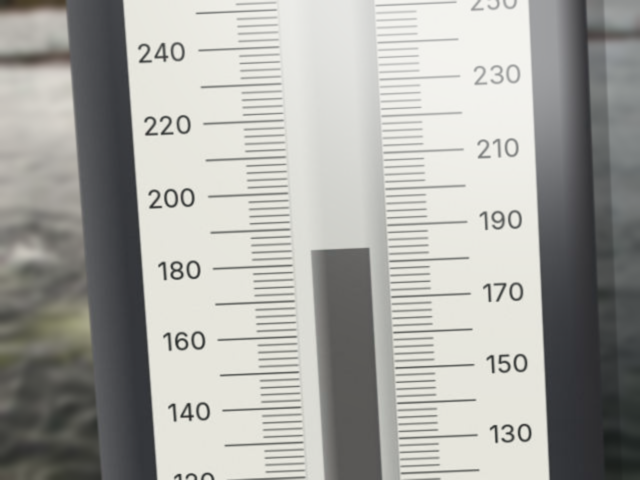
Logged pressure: 184 mmHg
